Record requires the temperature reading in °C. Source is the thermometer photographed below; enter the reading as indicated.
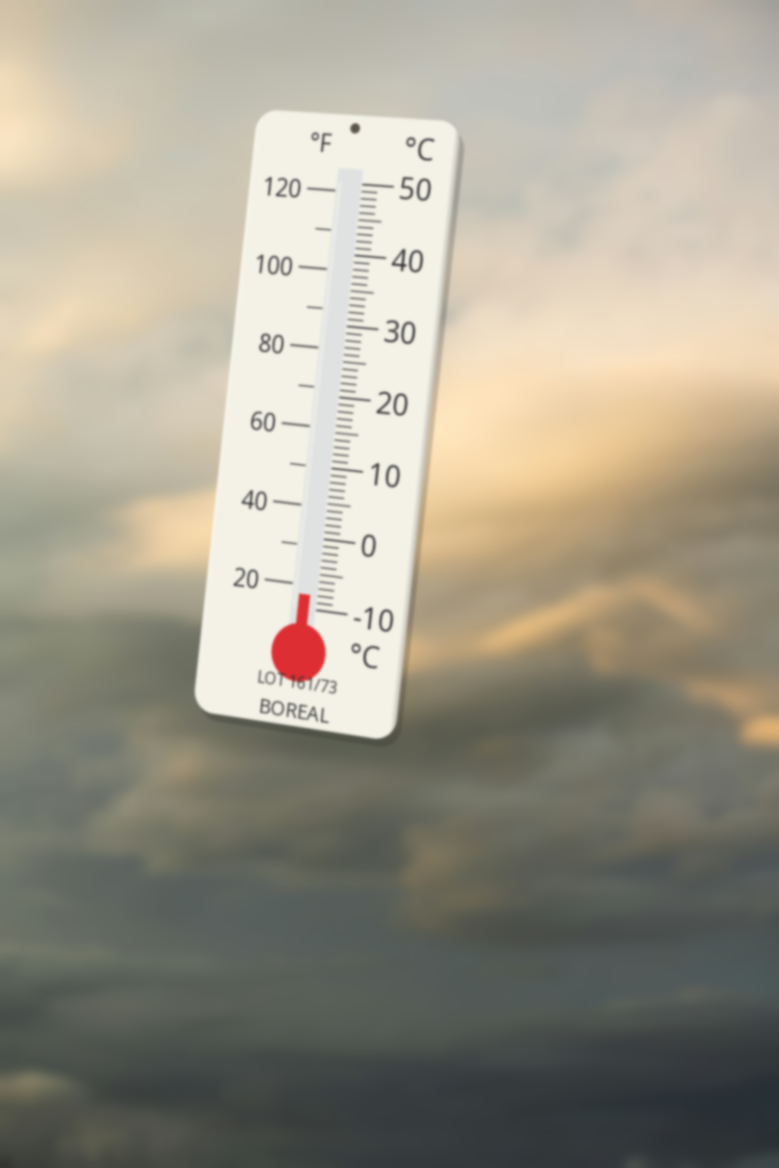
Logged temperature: -8 °C
